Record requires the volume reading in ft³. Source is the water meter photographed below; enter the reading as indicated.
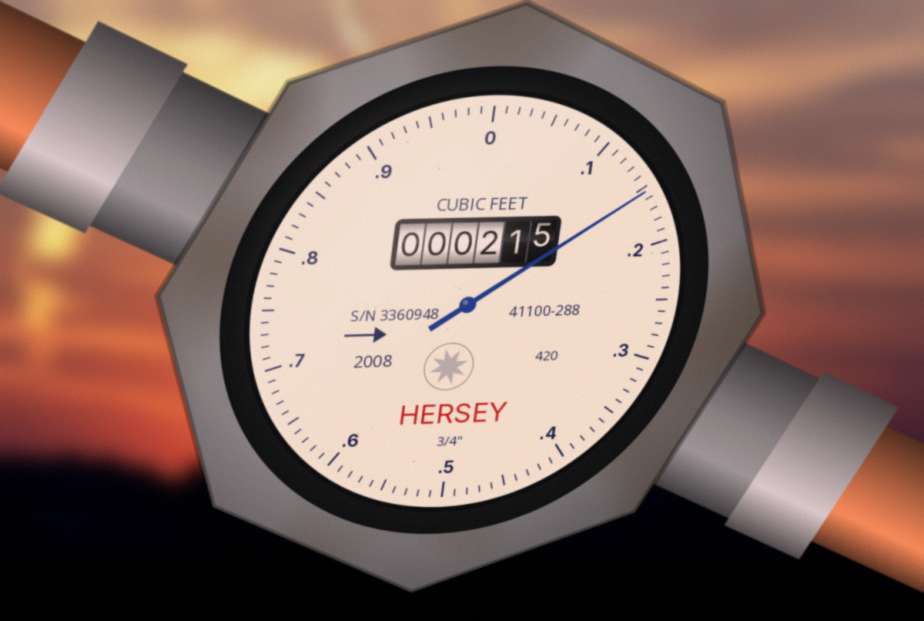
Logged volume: 215.15 ft³
